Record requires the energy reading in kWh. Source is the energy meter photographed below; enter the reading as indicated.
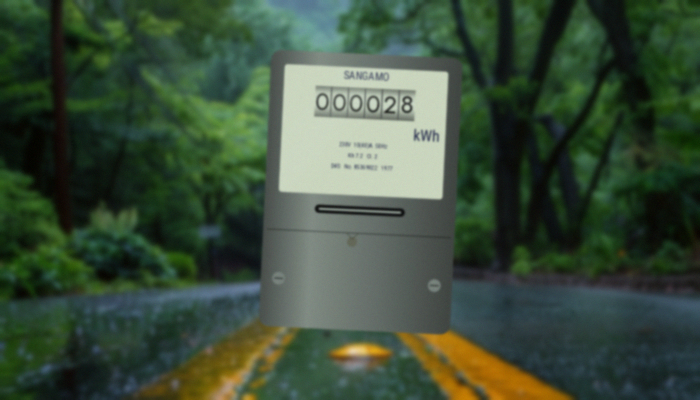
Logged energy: 28 kWh
